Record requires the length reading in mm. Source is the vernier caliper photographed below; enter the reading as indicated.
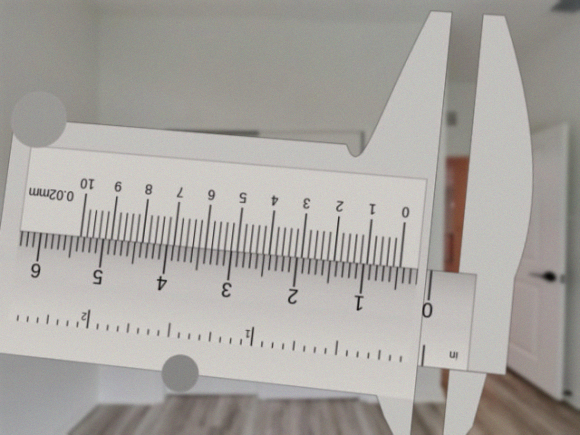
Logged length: 4.6 mm
